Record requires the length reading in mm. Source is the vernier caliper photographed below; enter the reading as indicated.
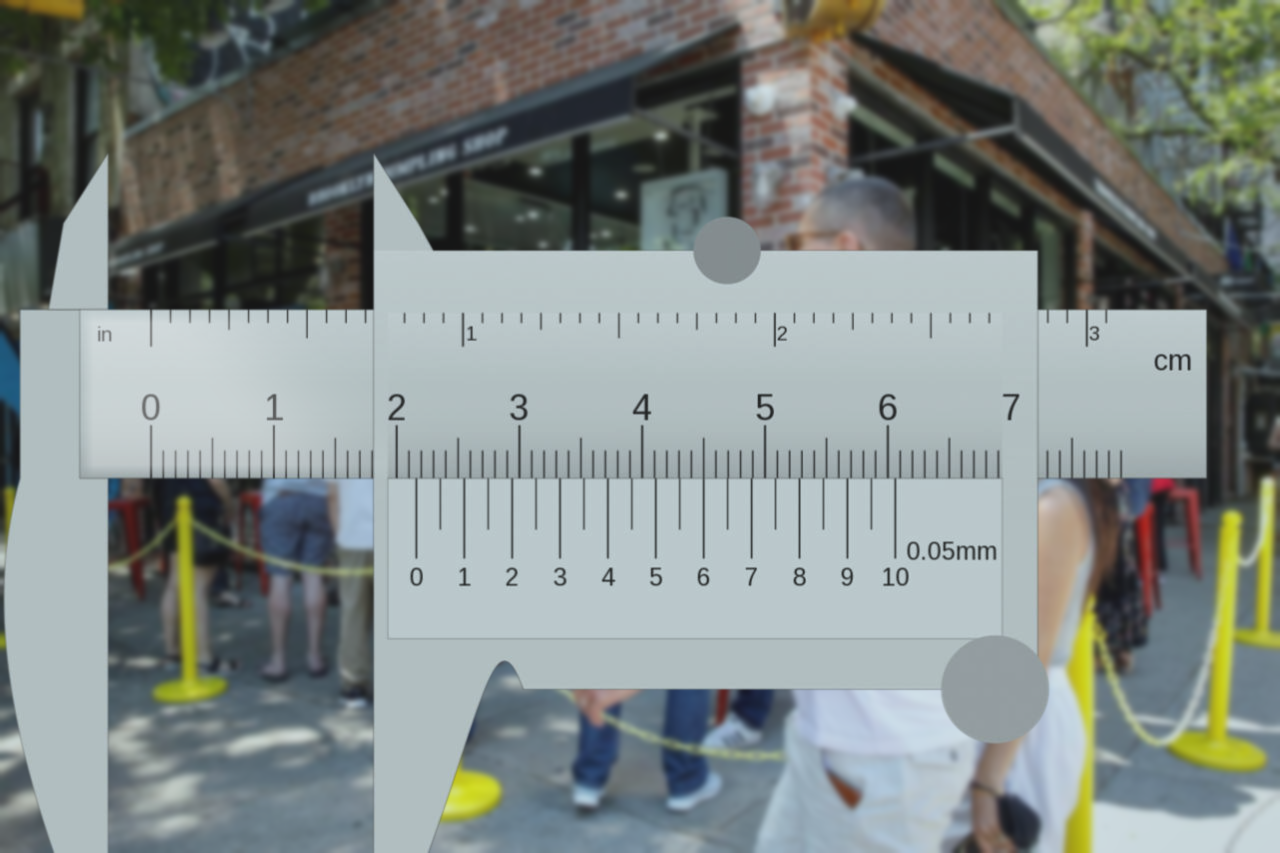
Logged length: 21.6 mm
